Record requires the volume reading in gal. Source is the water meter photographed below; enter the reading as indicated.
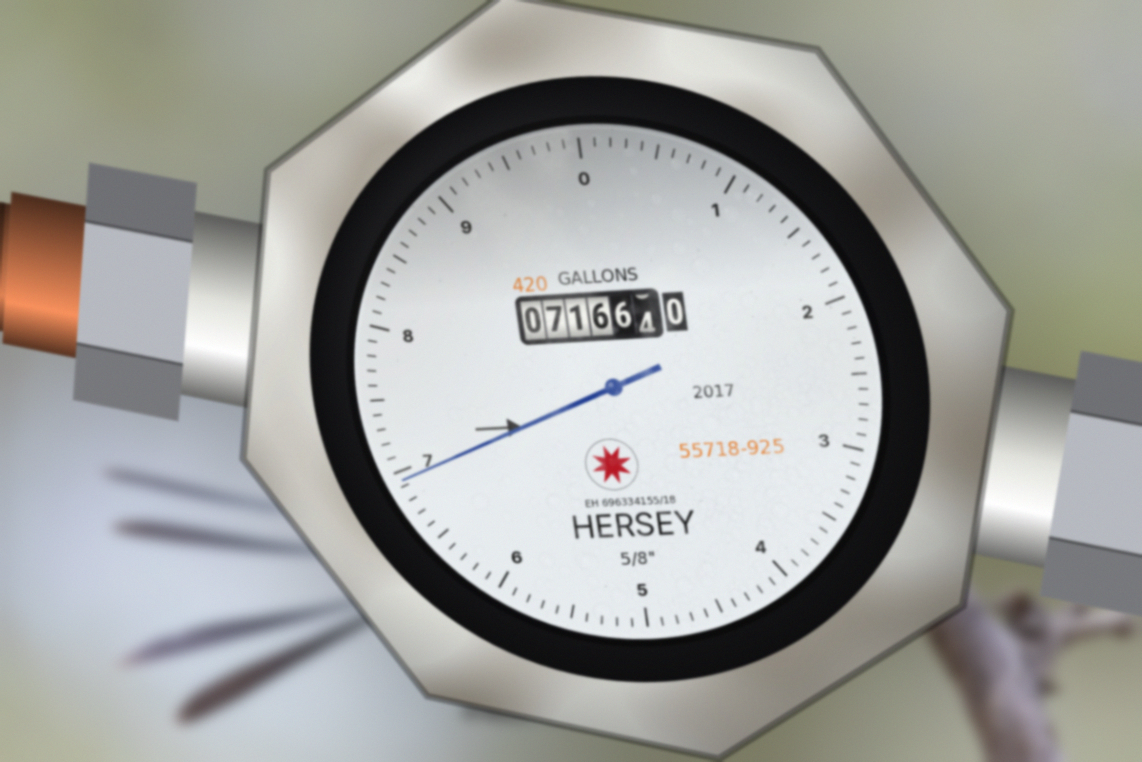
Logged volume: 716636.9 gal
